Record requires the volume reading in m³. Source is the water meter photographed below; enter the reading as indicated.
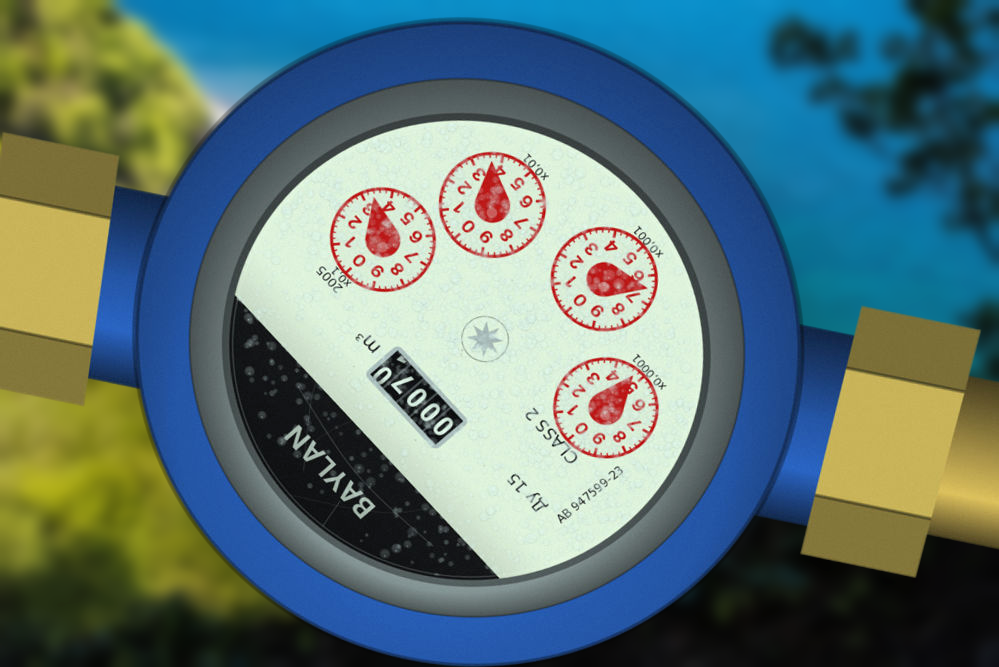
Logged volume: 70.3364 m³
